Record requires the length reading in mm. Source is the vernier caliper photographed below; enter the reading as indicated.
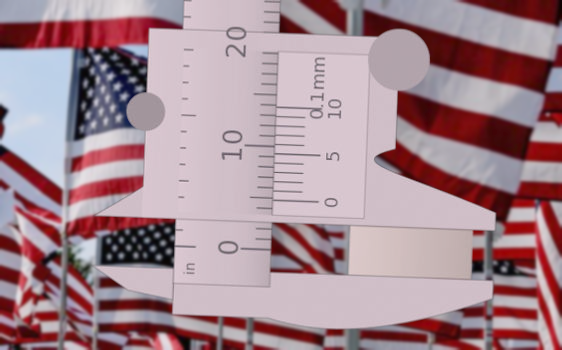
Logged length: 4.8 mm
